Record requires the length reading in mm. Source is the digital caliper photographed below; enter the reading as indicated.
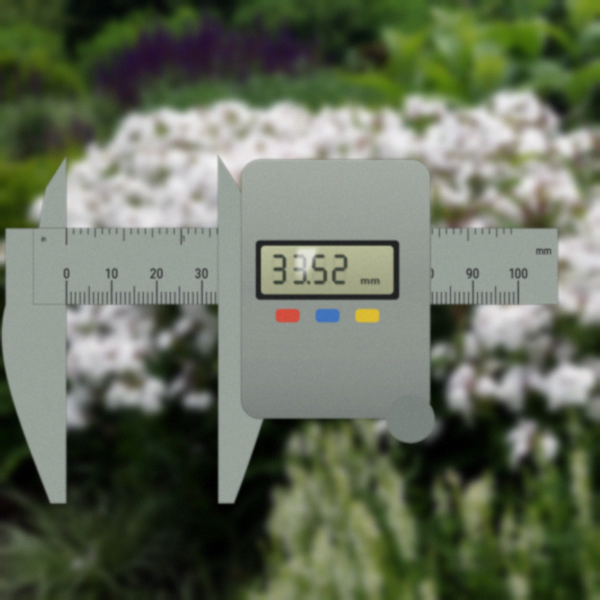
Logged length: 33.52 mm
